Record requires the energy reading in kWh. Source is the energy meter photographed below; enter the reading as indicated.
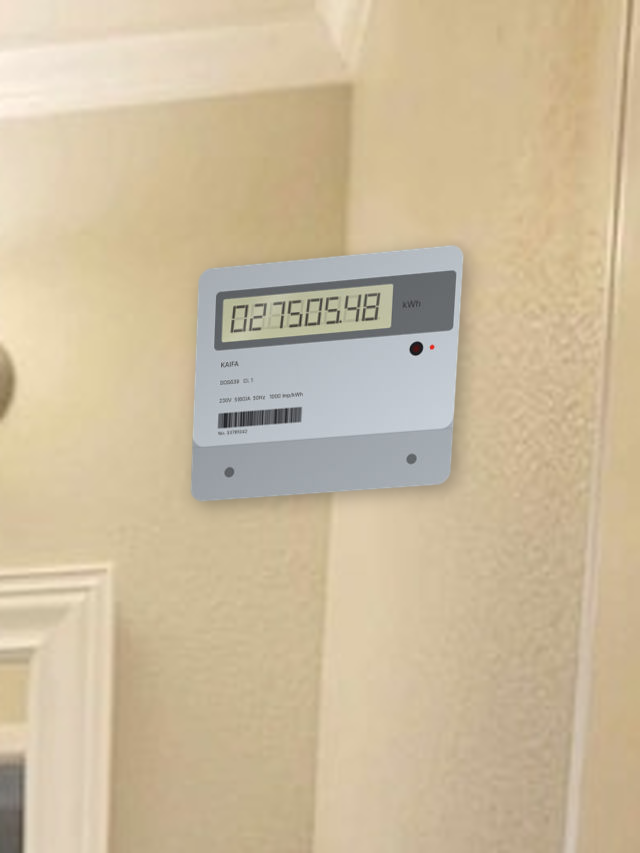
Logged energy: 27505.48 kWh
